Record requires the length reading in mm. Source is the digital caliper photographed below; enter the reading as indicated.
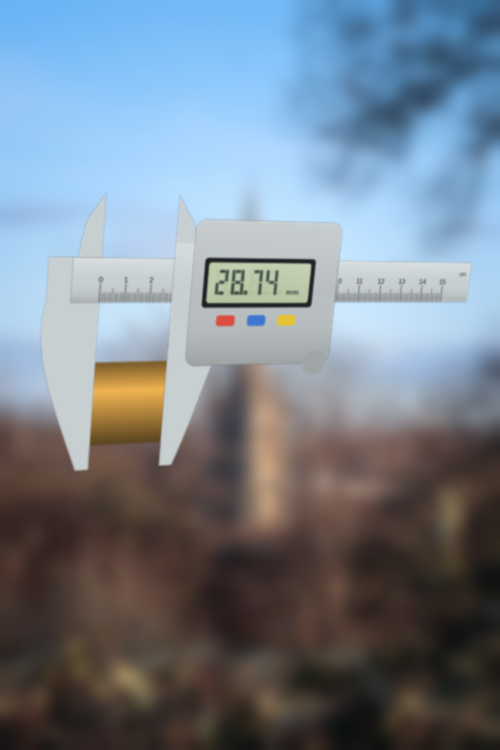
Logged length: 28.74 mm
